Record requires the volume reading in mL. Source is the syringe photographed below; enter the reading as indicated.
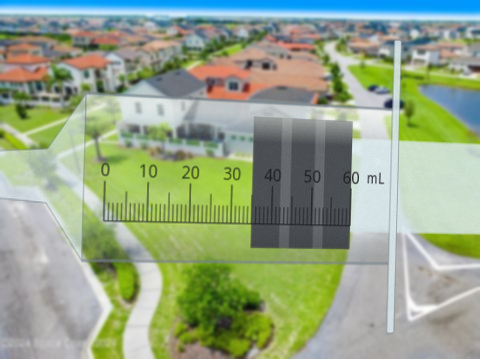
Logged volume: 35 mL
